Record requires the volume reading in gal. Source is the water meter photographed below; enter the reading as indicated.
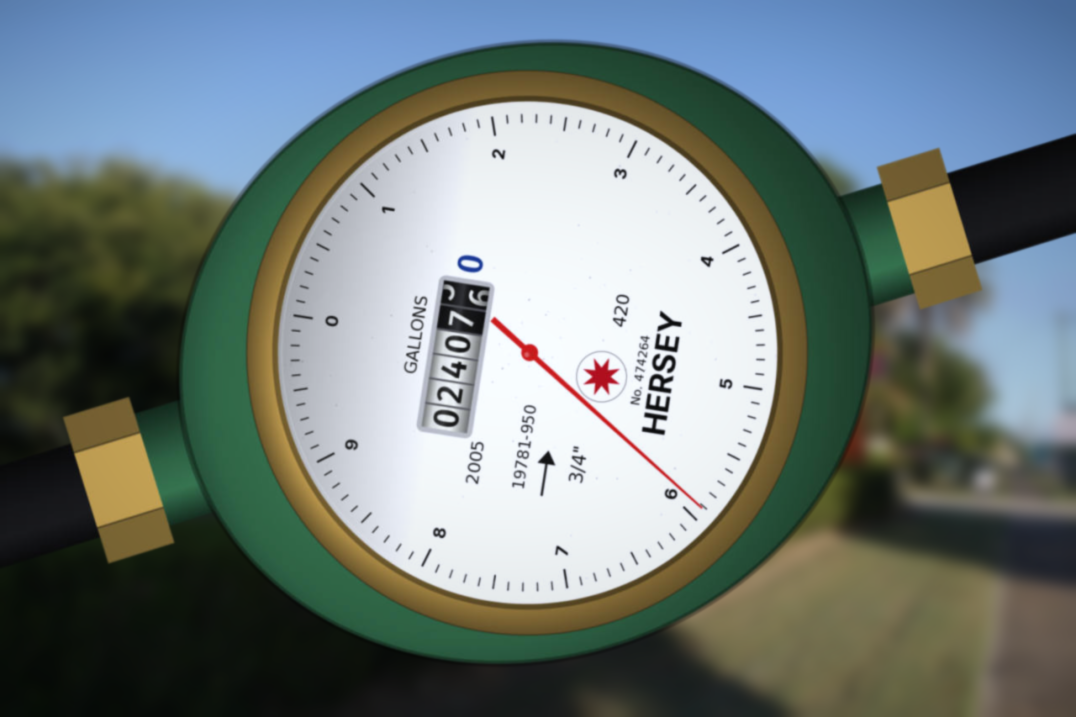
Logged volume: 240755.9 gal
